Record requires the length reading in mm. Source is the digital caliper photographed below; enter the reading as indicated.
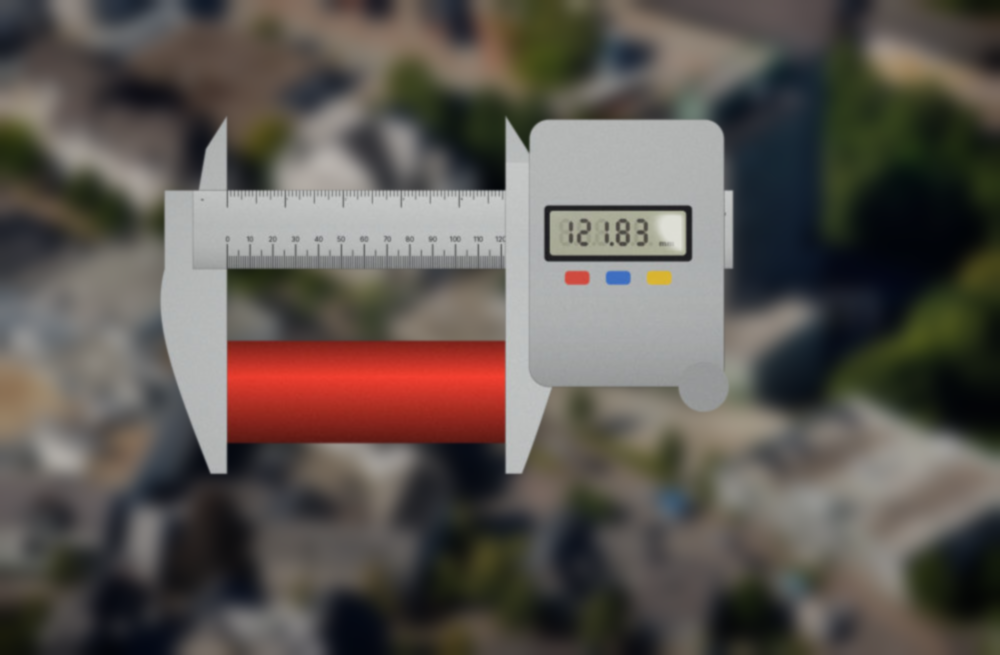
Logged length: 121.83 mm
